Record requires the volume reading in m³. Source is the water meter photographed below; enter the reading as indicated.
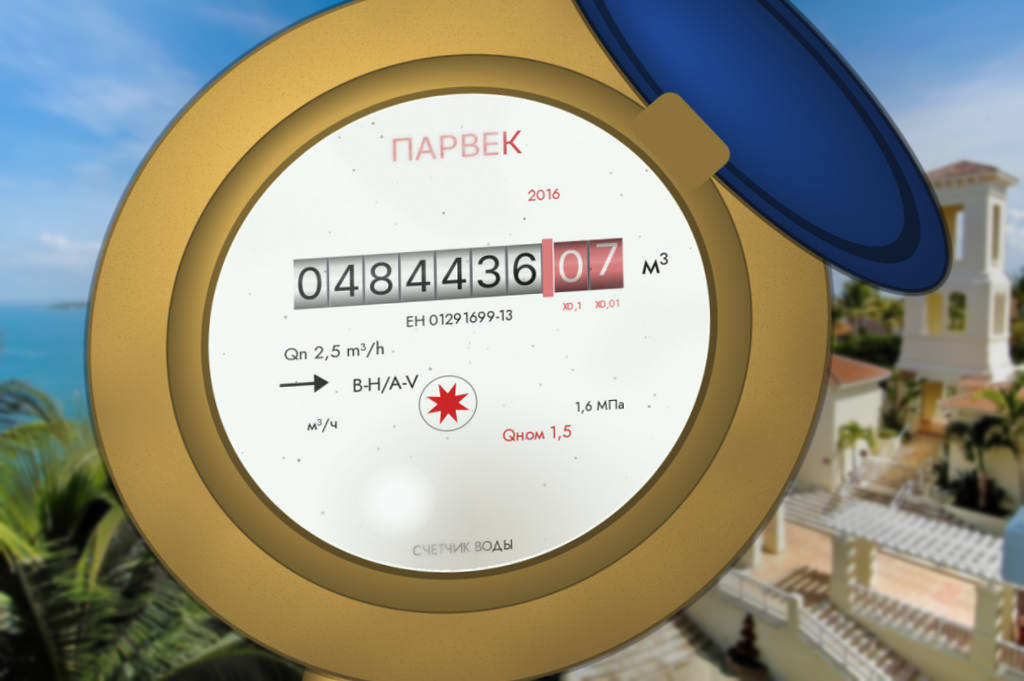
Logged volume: 484436.07 m³
